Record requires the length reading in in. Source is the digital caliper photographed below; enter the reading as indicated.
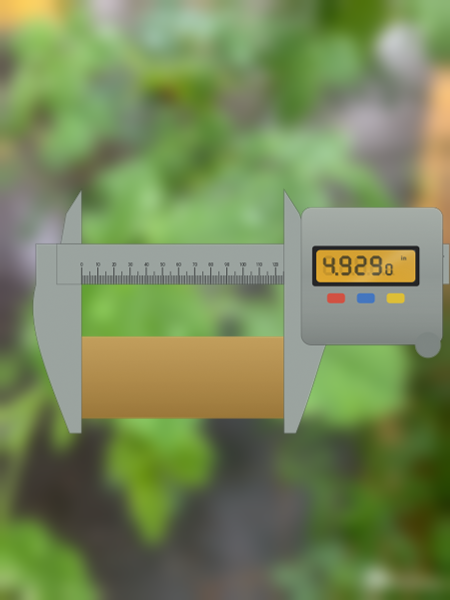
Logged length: 4.9290 in
